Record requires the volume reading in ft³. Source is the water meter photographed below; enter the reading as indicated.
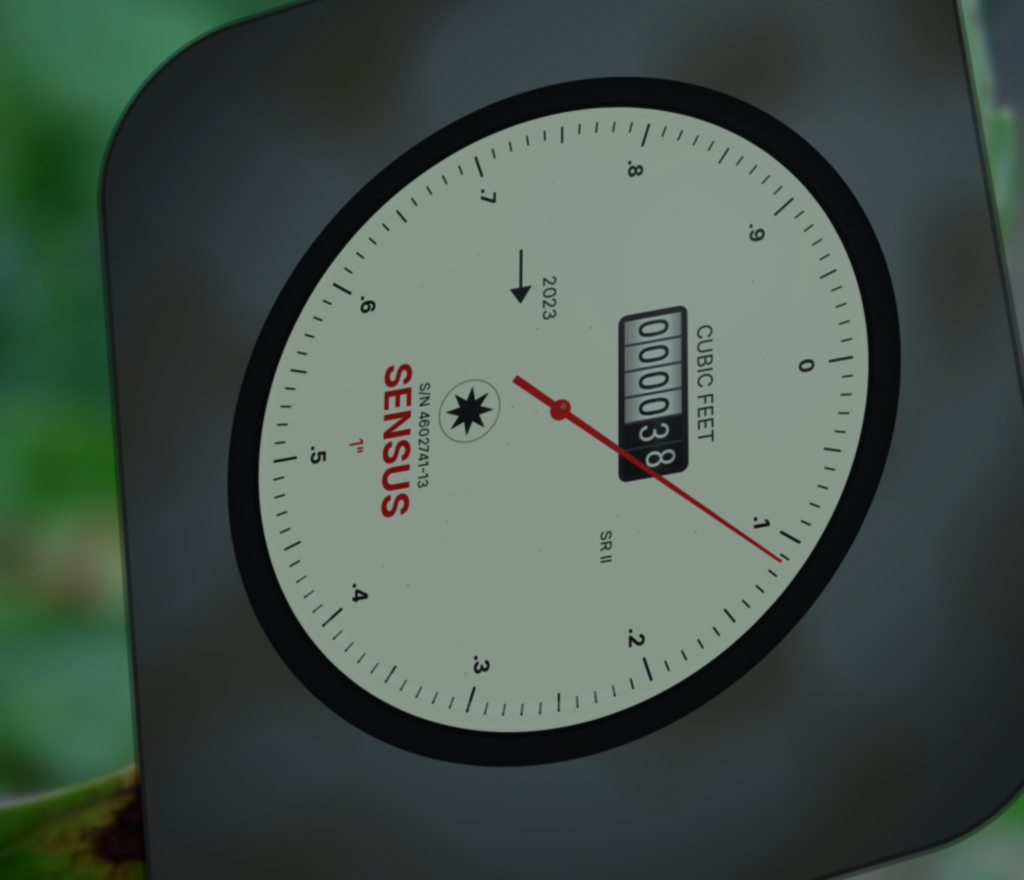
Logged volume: 38.11 ft³
